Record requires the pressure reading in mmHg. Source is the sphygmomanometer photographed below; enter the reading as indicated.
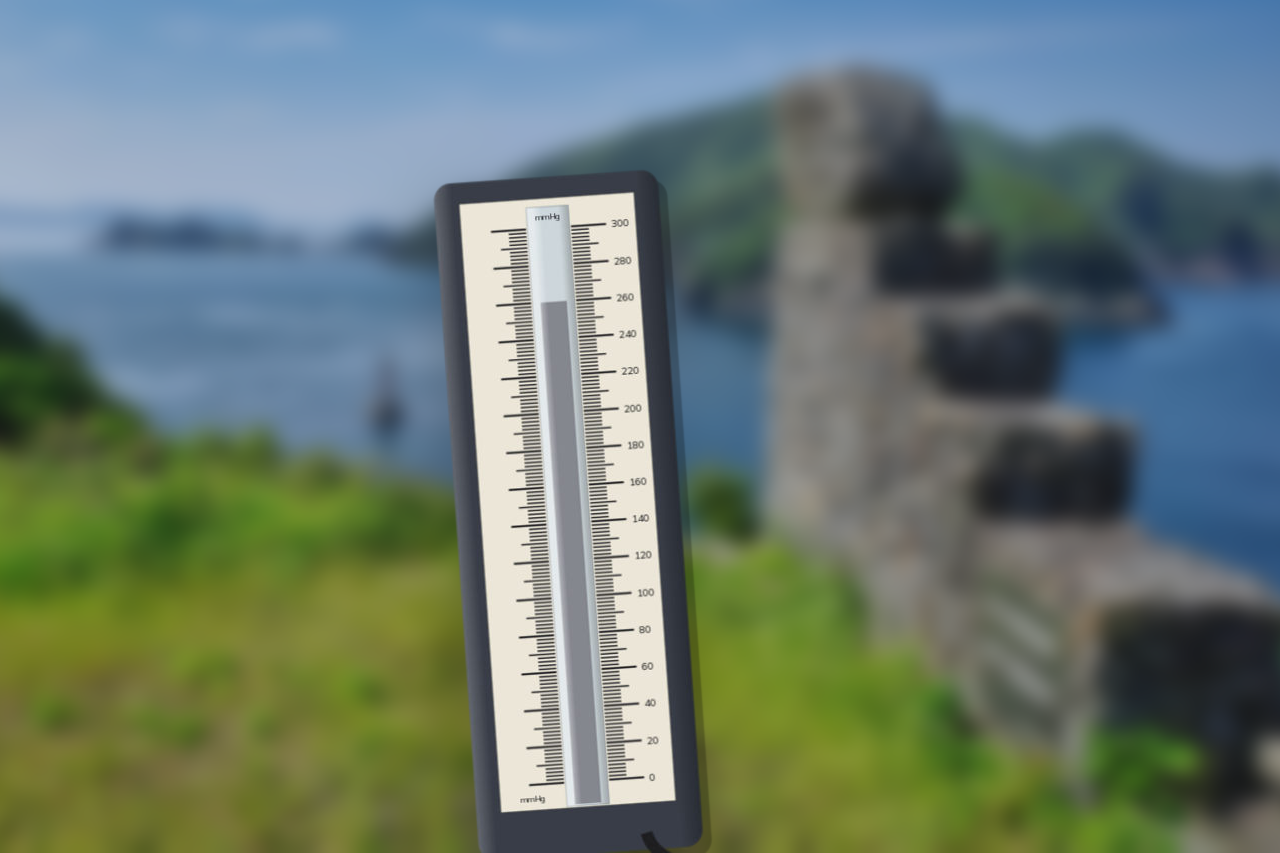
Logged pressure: 260 mmHg
